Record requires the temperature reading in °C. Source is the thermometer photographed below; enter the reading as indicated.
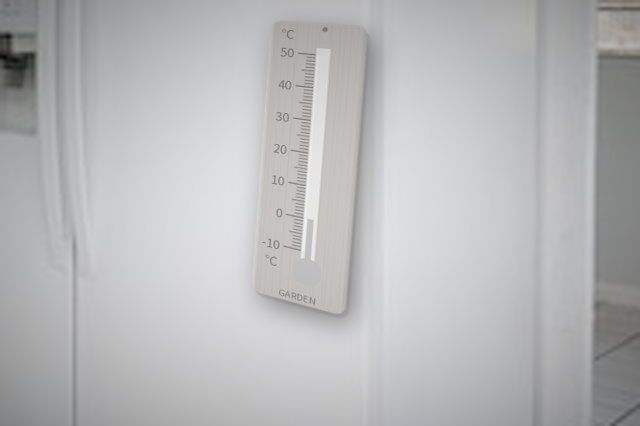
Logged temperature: 0 °C
